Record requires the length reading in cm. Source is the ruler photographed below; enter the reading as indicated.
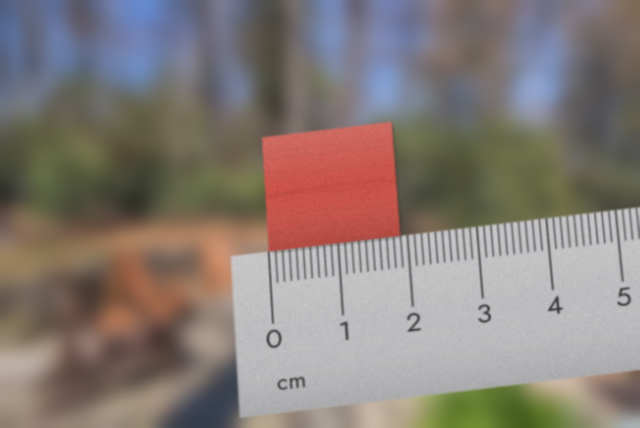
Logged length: 1.9 cm
